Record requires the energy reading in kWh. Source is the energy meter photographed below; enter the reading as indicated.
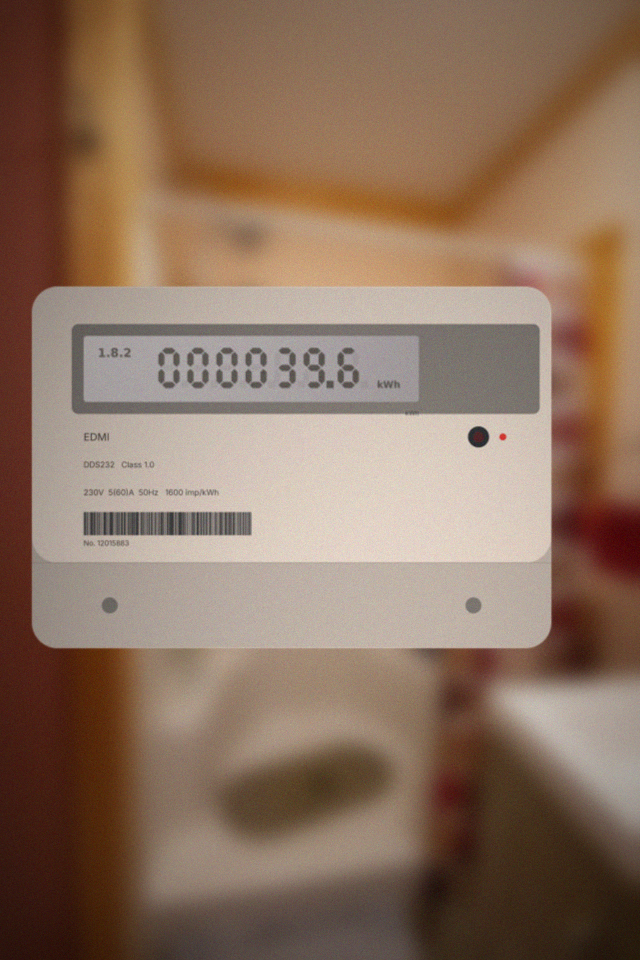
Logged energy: 39.6 kWh
